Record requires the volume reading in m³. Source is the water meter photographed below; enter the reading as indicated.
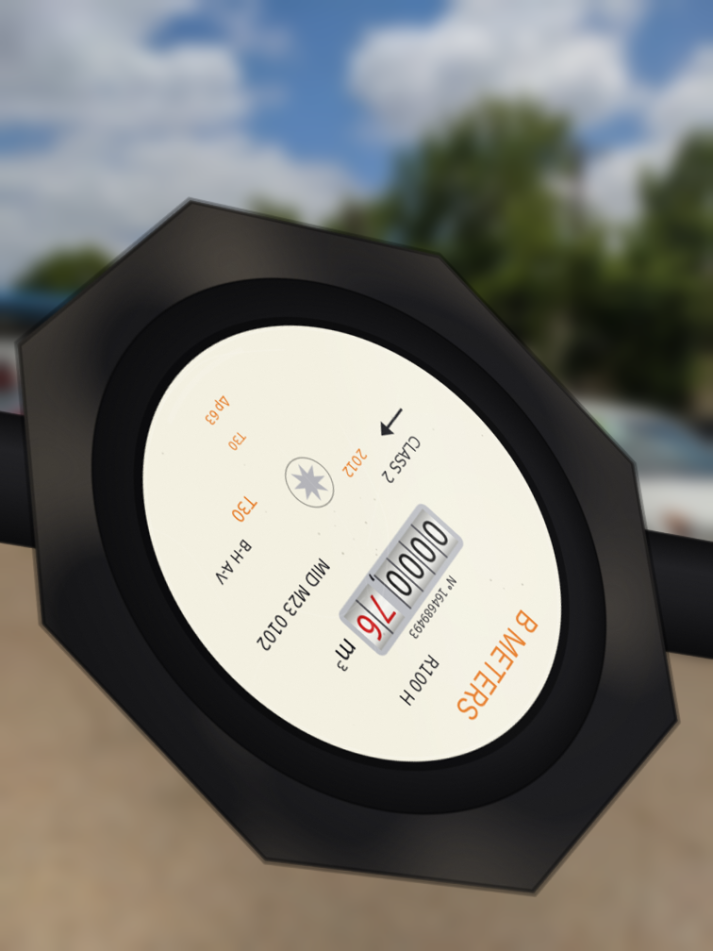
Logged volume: 0.76 m³
